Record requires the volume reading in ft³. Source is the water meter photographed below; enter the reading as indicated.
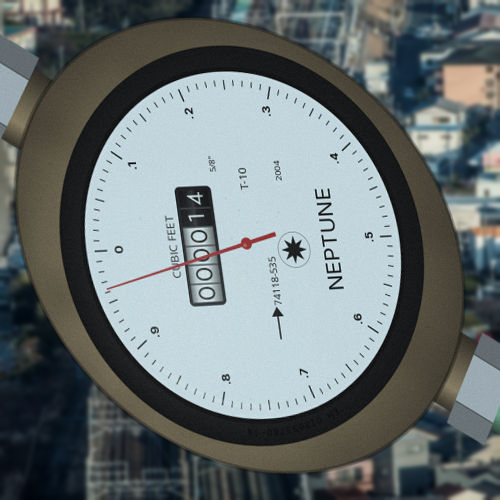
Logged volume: 13.96 ft³
